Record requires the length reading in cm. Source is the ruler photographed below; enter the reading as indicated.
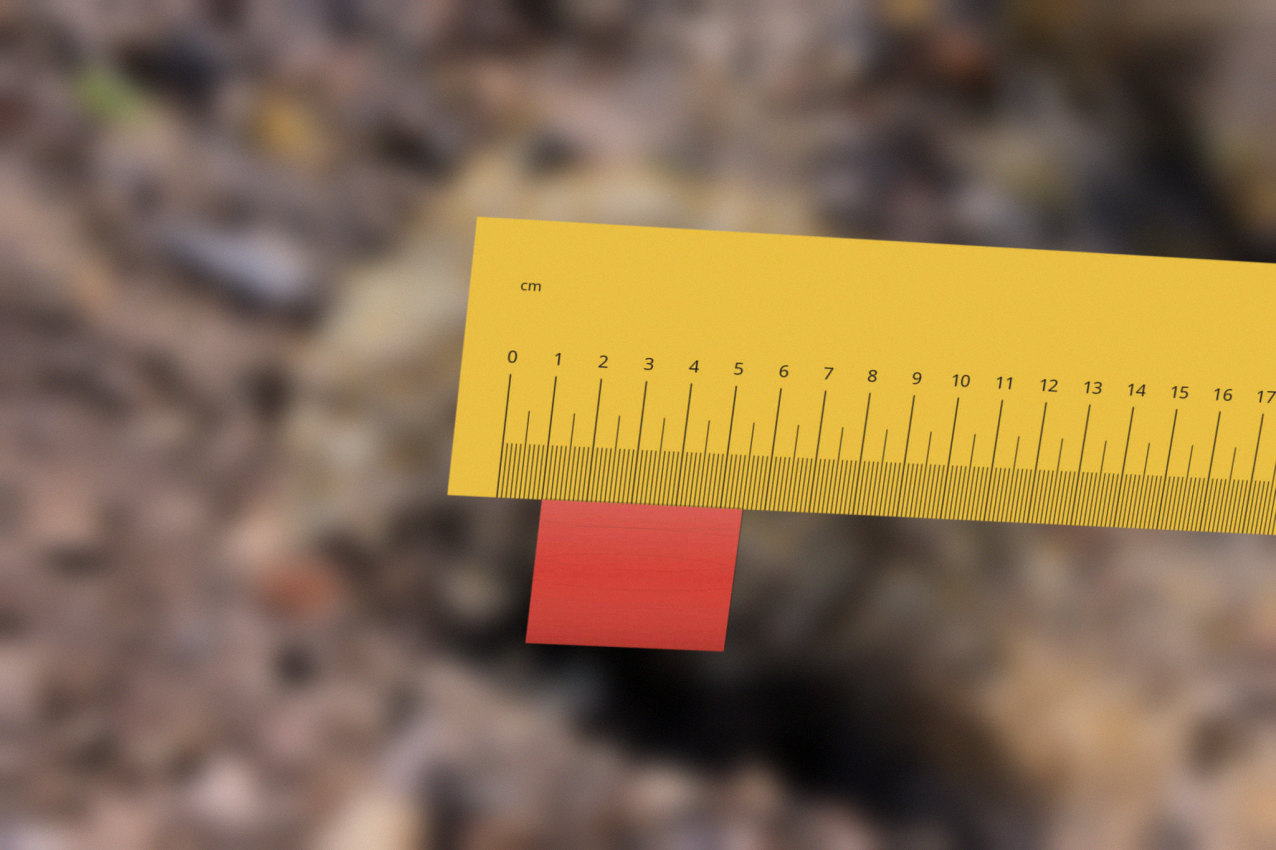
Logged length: 4.5 cm
